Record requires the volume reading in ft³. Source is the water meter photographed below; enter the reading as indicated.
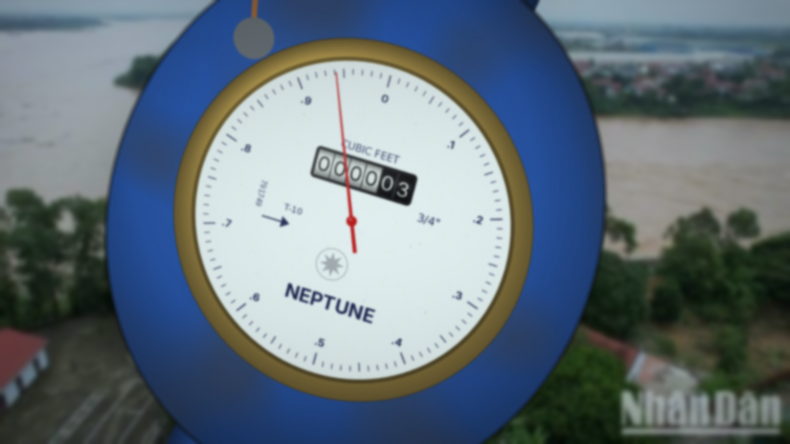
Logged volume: 2.94 ft³
